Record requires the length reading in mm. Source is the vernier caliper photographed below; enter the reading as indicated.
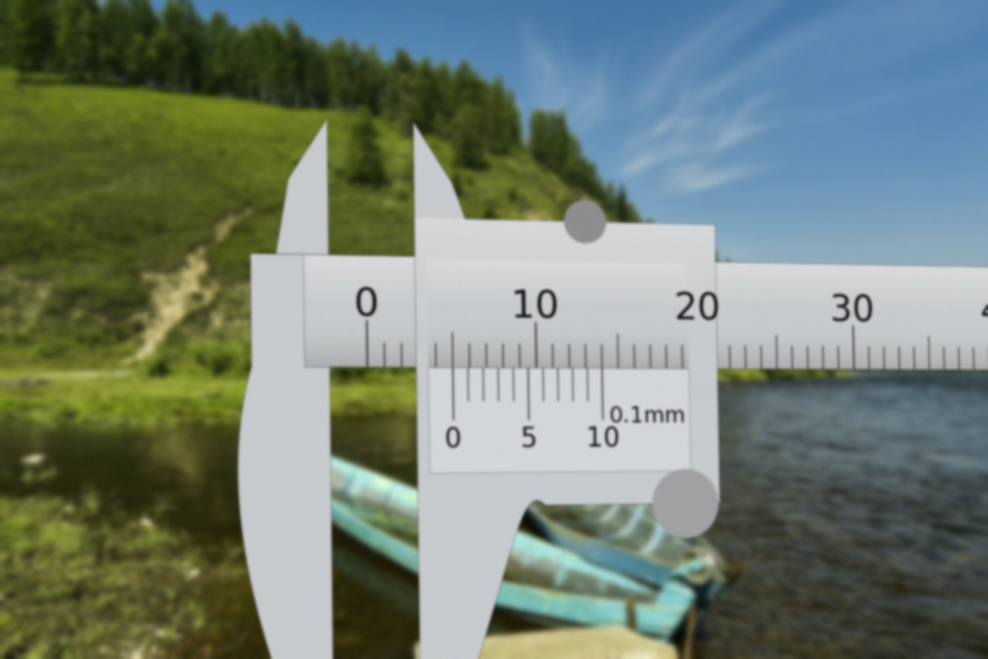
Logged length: 5.0 mm
